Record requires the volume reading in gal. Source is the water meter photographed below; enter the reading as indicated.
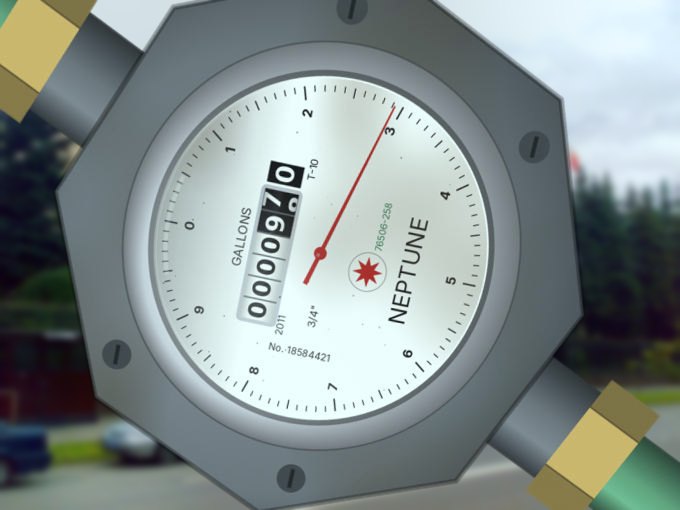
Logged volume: 972.9 gal
